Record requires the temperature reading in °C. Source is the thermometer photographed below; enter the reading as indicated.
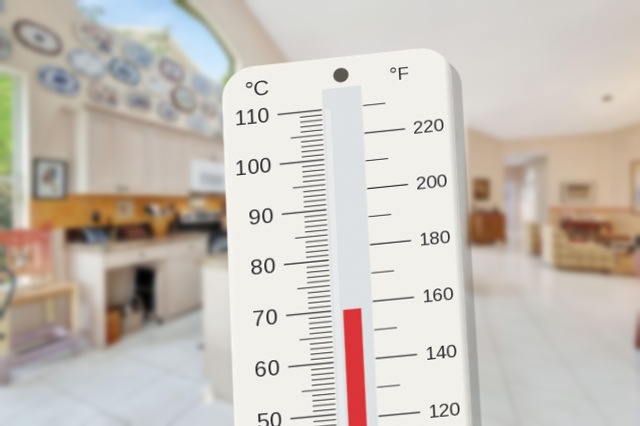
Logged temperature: 70 °C
